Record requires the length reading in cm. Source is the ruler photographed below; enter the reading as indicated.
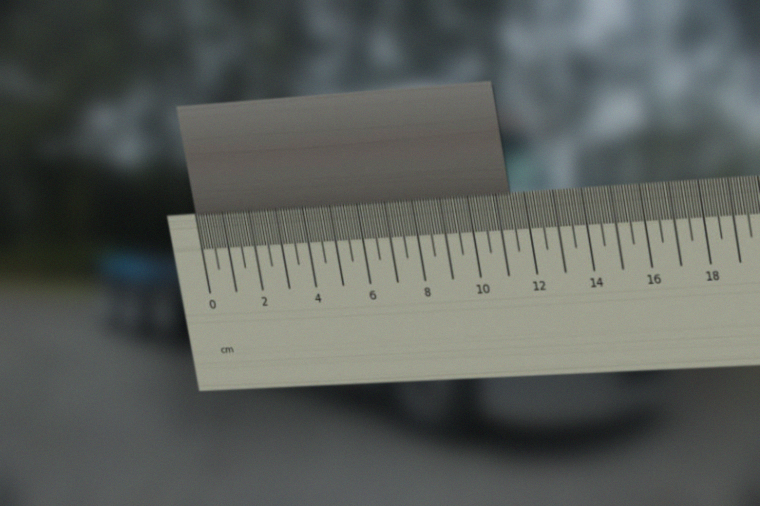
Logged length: 11.5 cm
